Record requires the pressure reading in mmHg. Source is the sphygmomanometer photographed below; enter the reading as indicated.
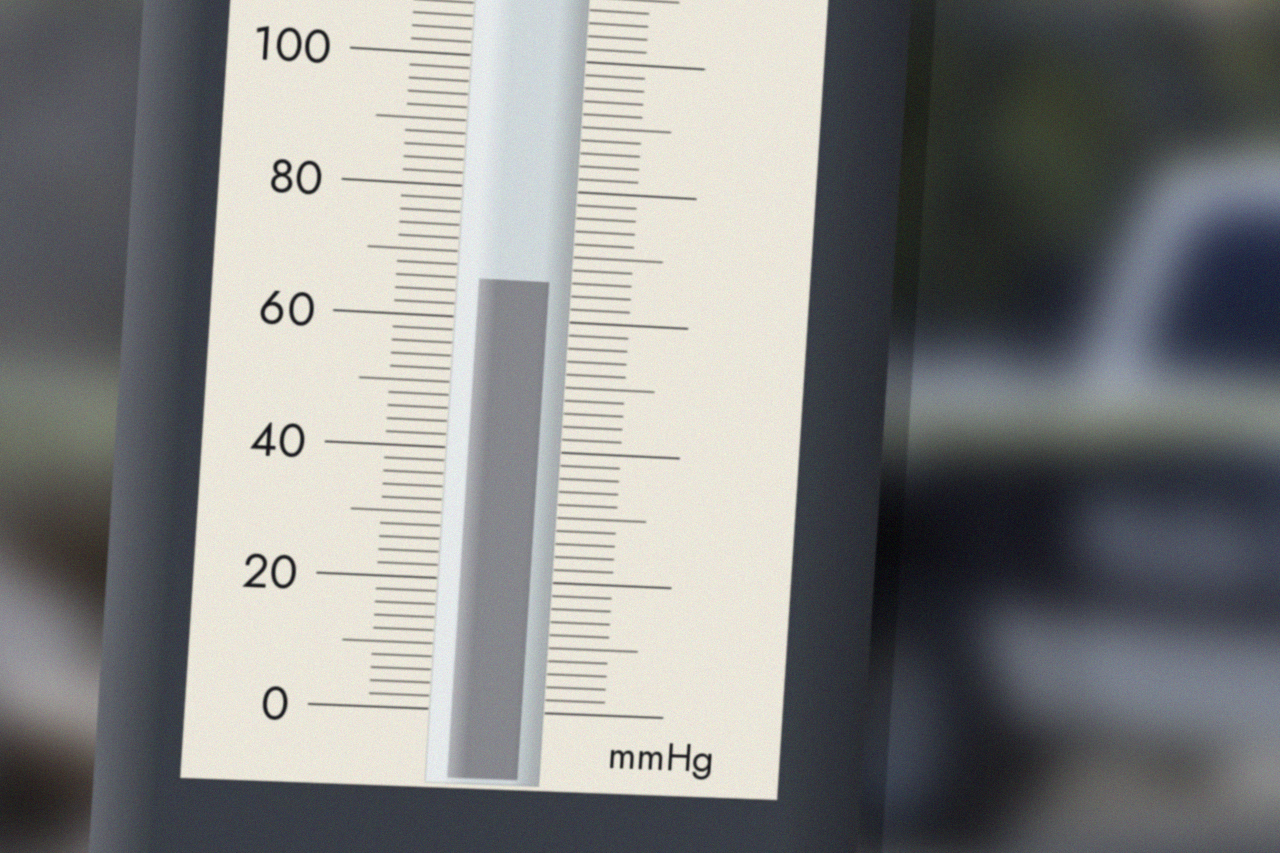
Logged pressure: 66 mmHg
